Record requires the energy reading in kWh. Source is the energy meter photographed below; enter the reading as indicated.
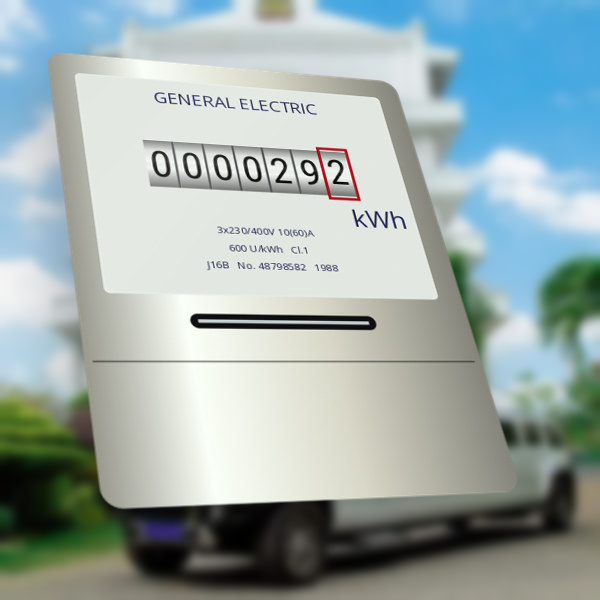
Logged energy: 29.2 kWh
